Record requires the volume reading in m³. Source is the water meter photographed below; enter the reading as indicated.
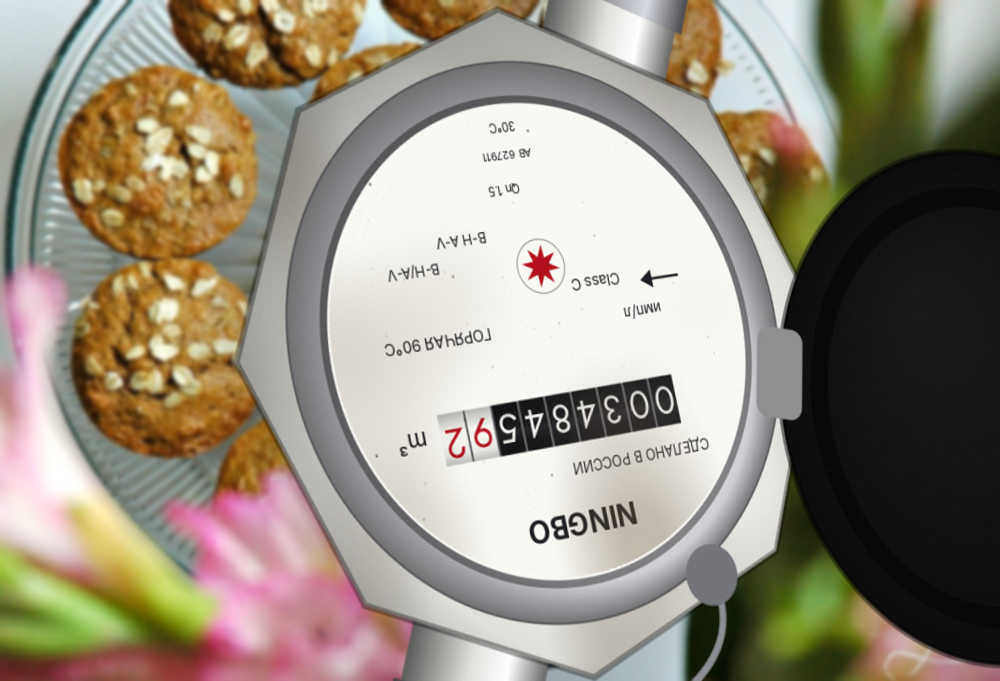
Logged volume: 34845.92 m³
